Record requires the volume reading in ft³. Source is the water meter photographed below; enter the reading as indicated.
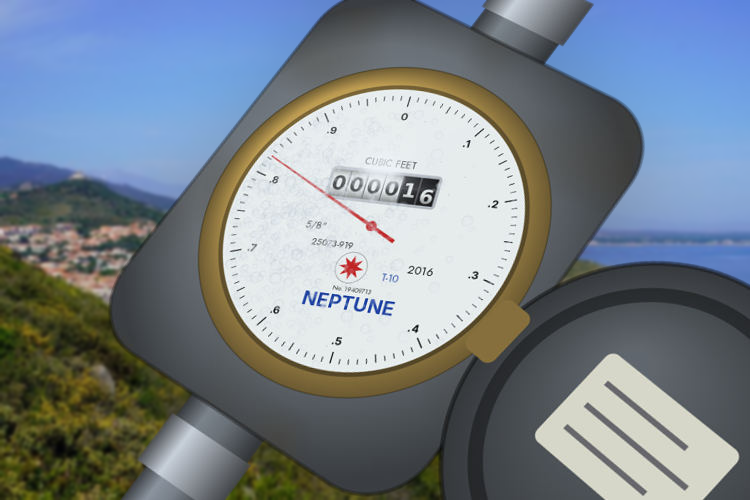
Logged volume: 15.82 ft³
